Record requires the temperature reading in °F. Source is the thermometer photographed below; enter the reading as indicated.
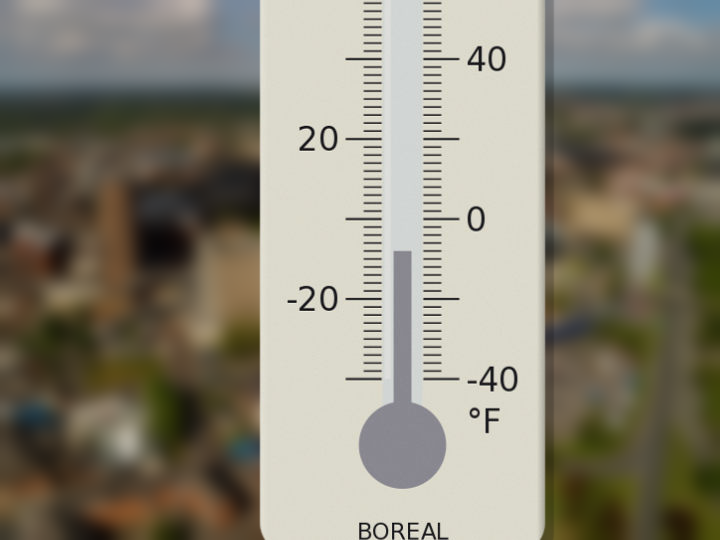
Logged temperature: -8 °F
